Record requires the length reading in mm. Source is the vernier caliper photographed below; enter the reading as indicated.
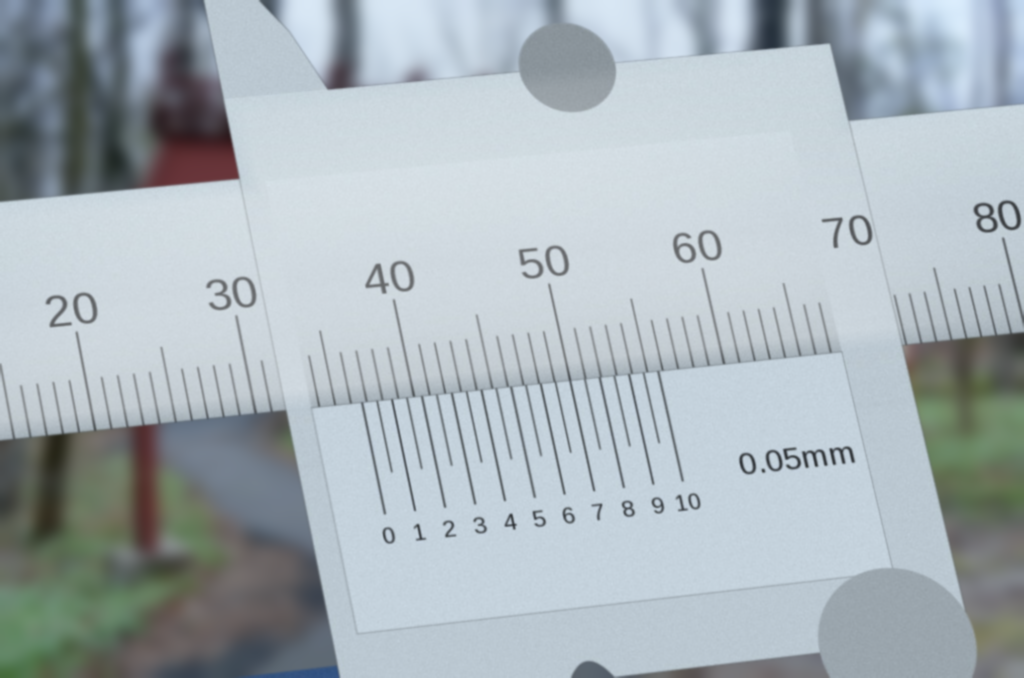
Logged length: 36.7 mm
